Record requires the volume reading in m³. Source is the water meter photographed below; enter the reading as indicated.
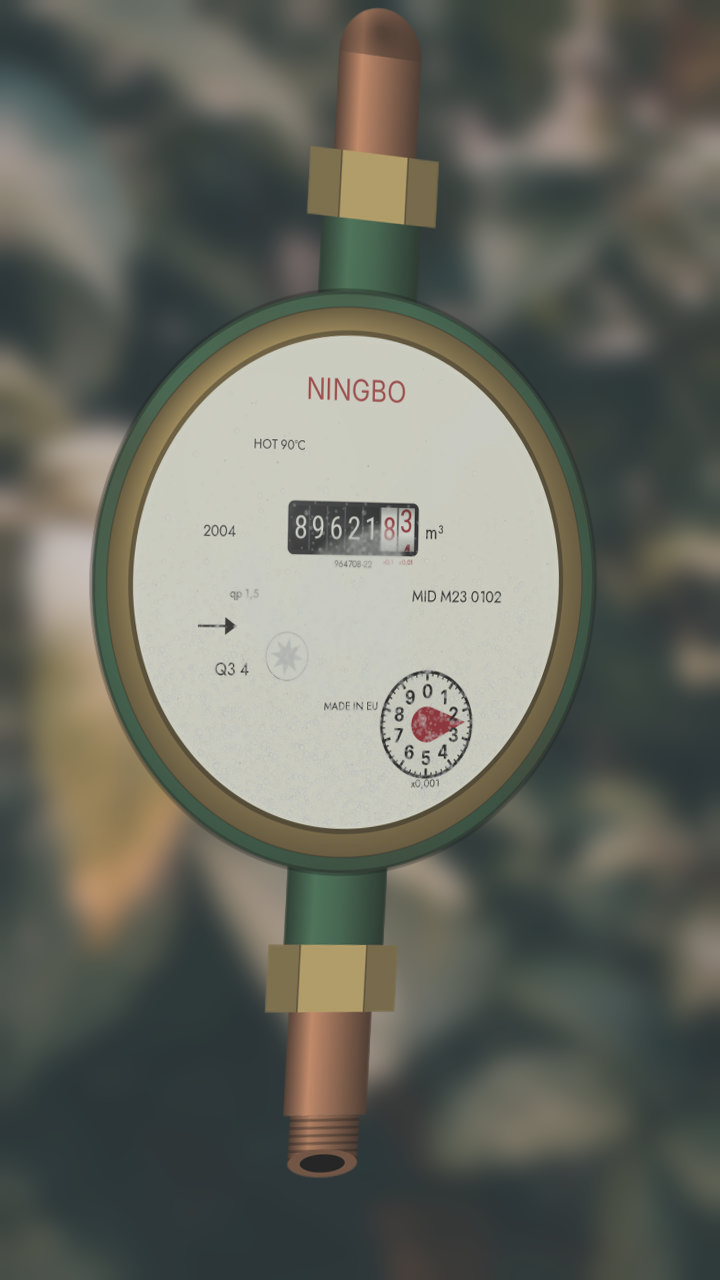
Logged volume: 89621.832 m³
